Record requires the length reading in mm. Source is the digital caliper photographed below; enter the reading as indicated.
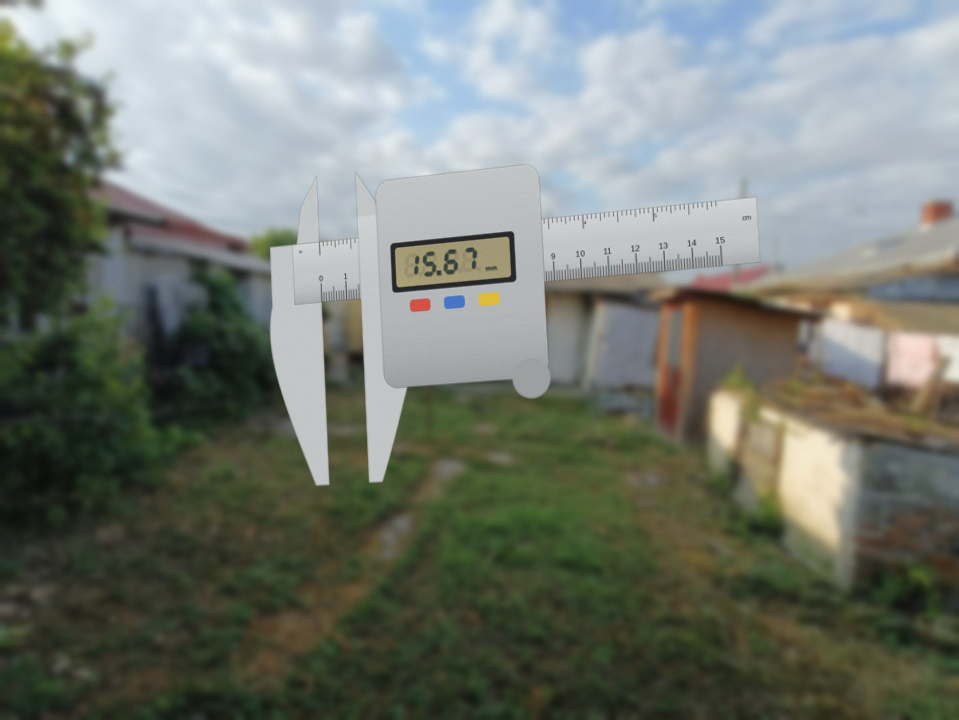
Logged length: 15.67 mm
